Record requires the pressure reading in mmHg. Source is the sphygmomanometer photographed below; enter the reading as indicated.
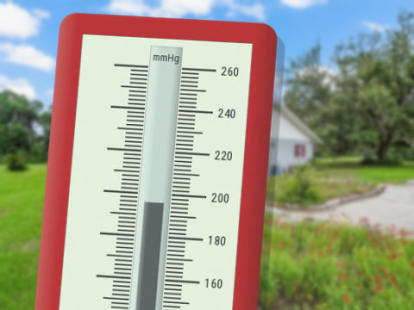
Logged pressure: 196 mmHg
